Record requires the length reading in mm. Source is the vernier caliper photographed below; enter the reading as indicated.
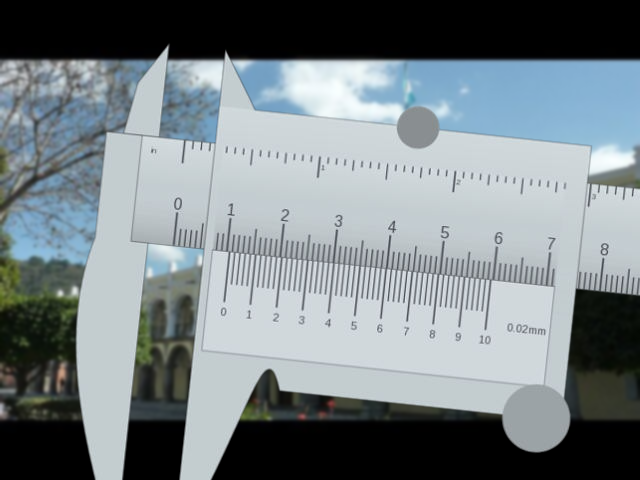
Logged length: 10.5 mm
